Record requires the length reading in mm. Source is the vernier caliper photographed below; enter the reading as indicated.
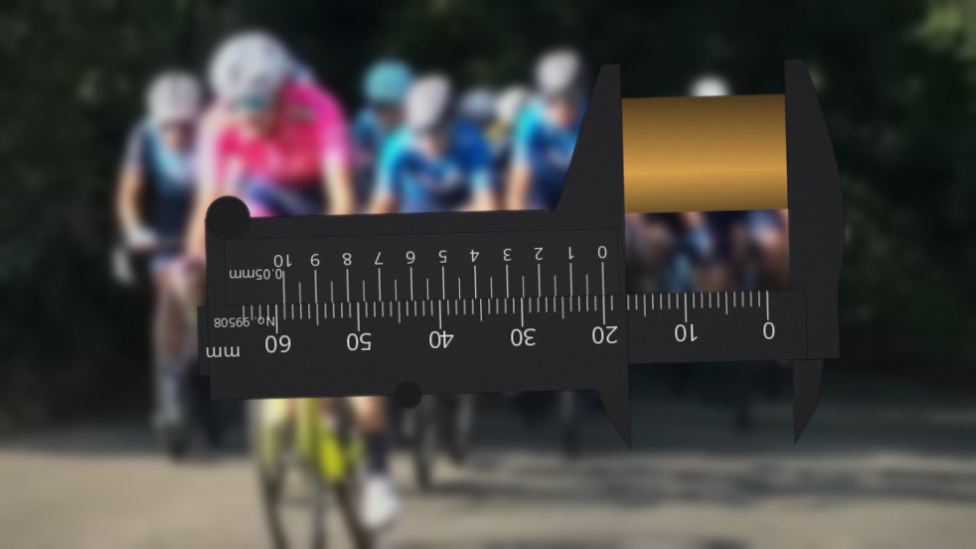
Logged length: 20.0 mm
